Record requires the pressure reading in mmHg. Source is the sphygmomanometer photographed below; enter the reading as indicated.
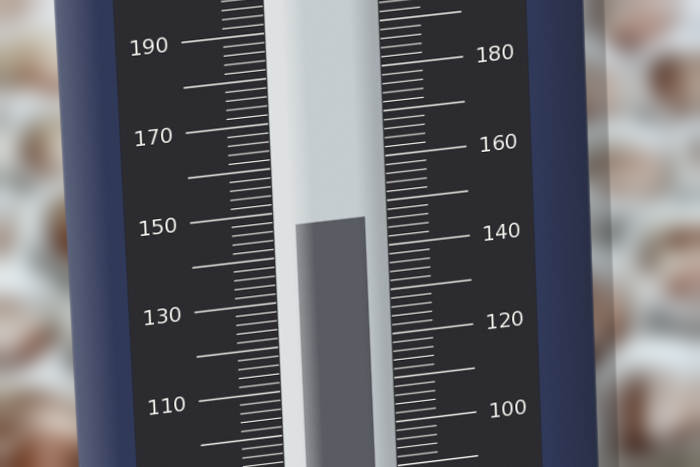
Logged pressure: 147 mmHg
